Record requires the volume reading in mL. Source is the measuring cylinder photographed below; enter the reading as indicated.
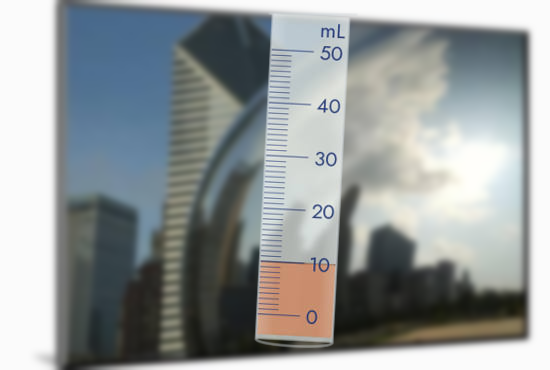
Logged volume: 10 mL
